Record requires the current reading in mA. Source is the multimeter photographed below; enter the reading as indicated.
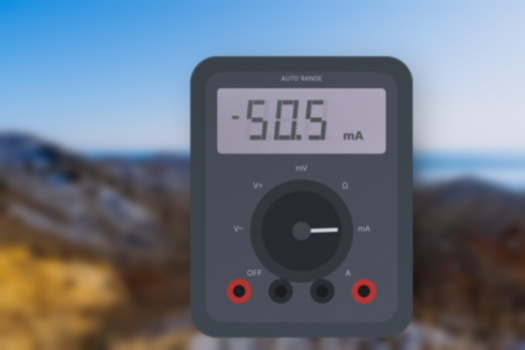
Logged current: -50.5 mA
